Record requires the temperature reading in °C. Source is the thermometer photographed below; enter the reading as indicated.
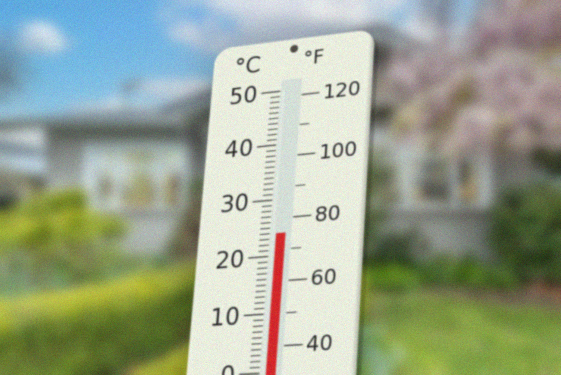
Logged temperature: 24 °C
